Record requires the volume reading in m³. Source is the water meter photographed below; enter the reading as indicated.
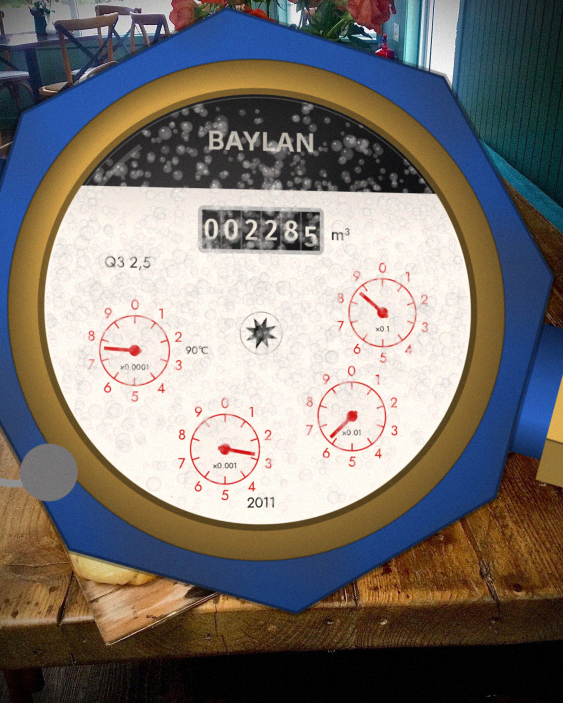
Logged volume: 2284.8627 m³
